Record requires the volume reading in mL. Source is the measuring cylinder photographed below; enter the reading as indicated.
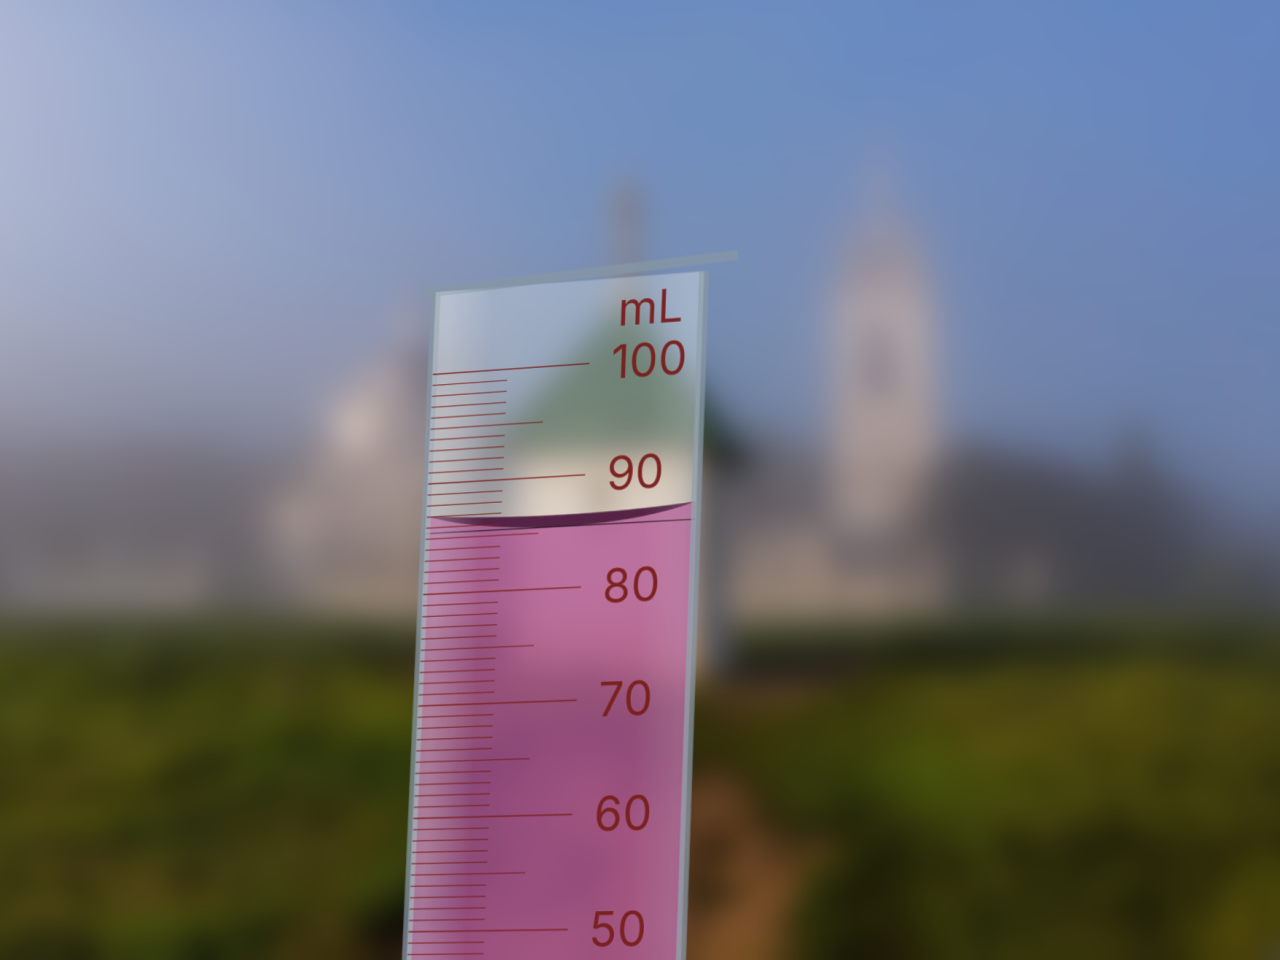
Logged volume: 85.5 mL
